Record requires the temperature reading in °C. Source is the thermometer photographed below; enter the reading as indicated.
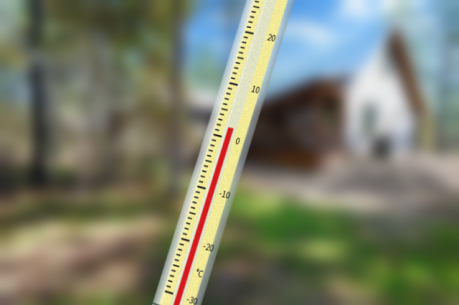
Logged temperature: 2 °C
